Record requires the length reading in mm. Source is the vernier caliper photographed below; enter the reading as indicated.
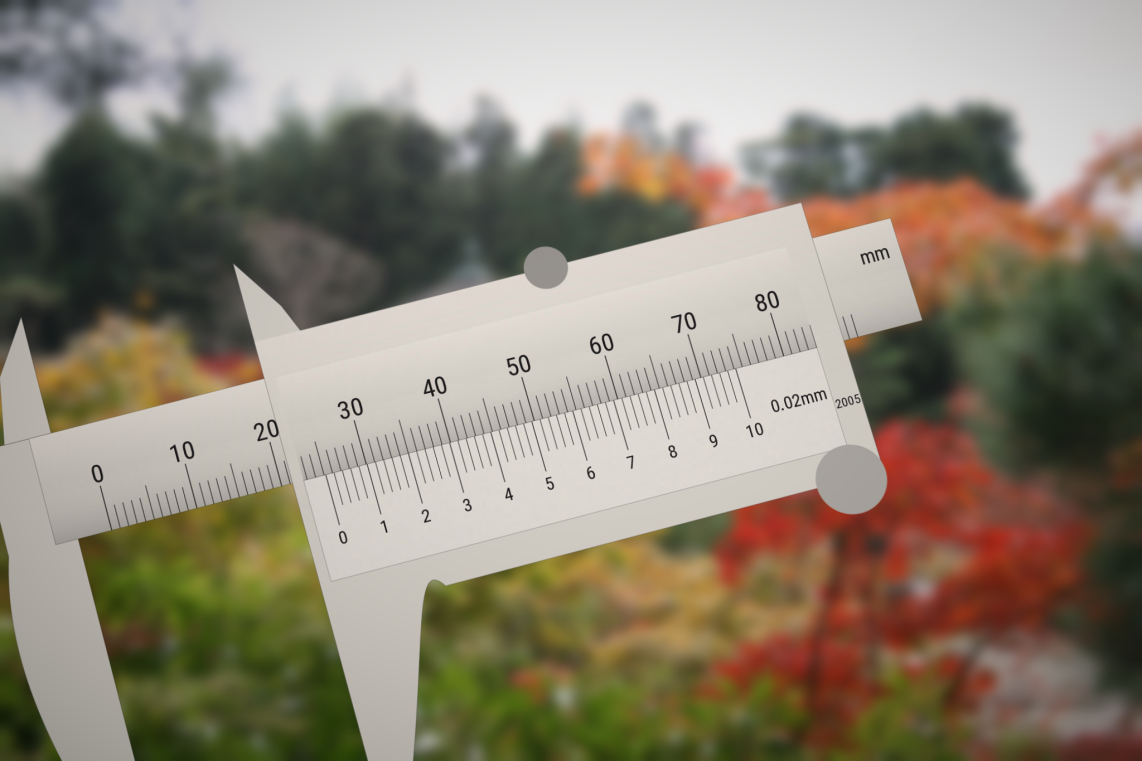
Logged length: 25.2 mm
